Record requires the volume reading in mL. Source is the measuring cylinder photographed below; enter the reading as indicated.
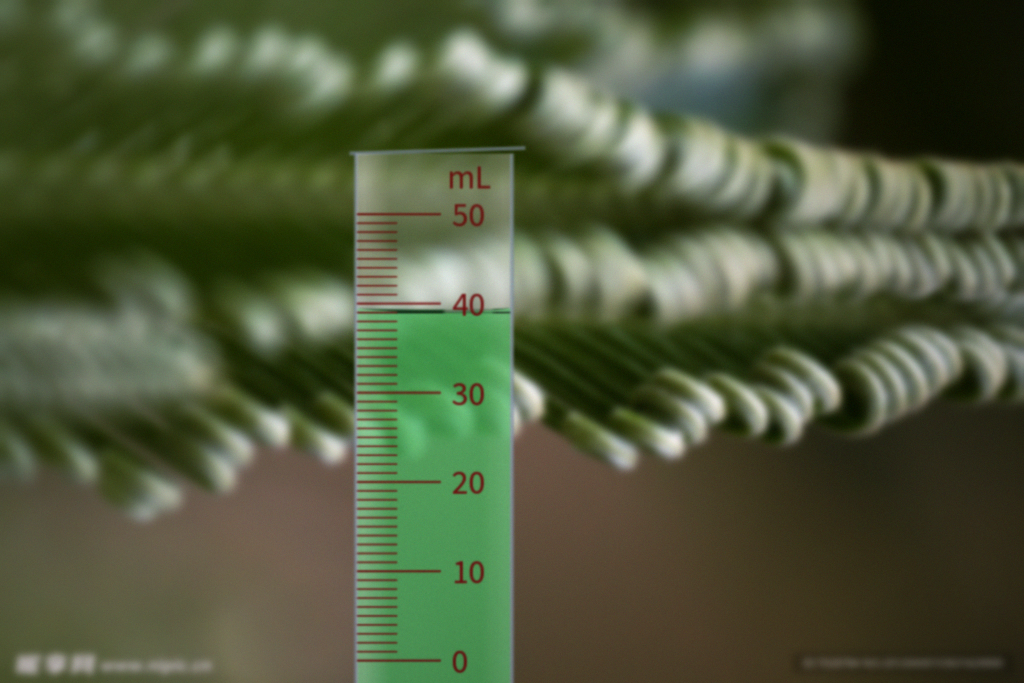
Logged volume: 39 mL
